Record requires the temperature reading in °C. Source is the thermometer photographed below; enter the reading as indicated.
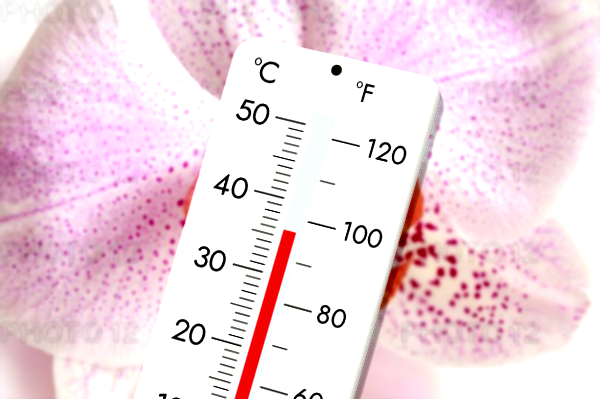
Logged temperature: 36 °C
